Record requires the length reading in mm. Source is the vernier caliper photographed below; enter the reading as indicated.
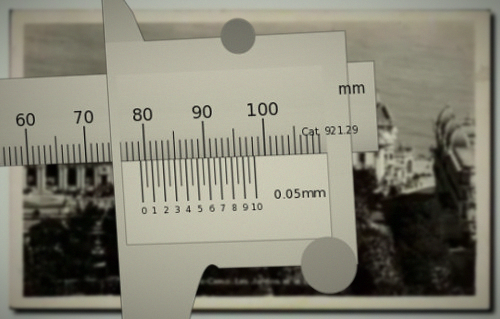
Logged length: 79.2 mm
